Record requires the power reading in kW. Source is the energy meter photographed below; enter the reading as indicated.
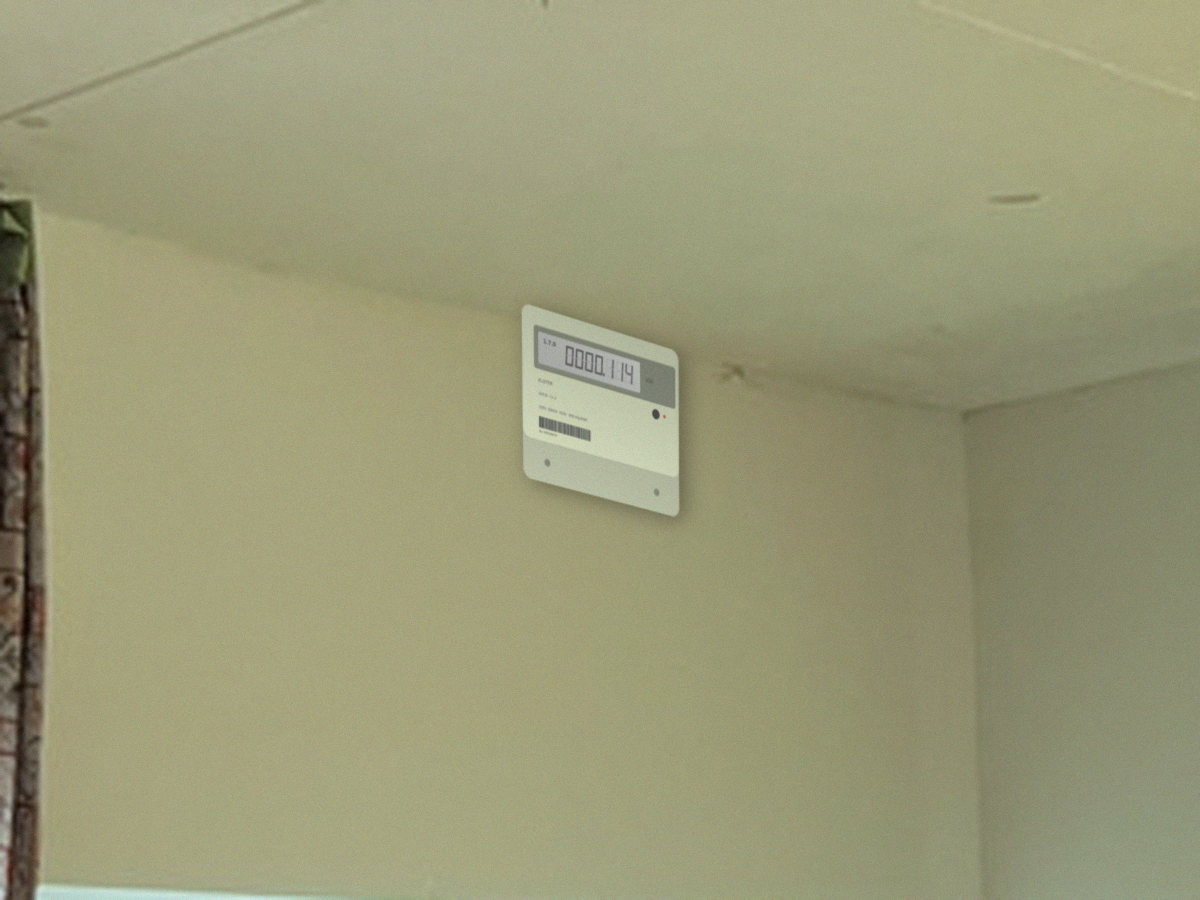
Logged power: 0.114 kW
